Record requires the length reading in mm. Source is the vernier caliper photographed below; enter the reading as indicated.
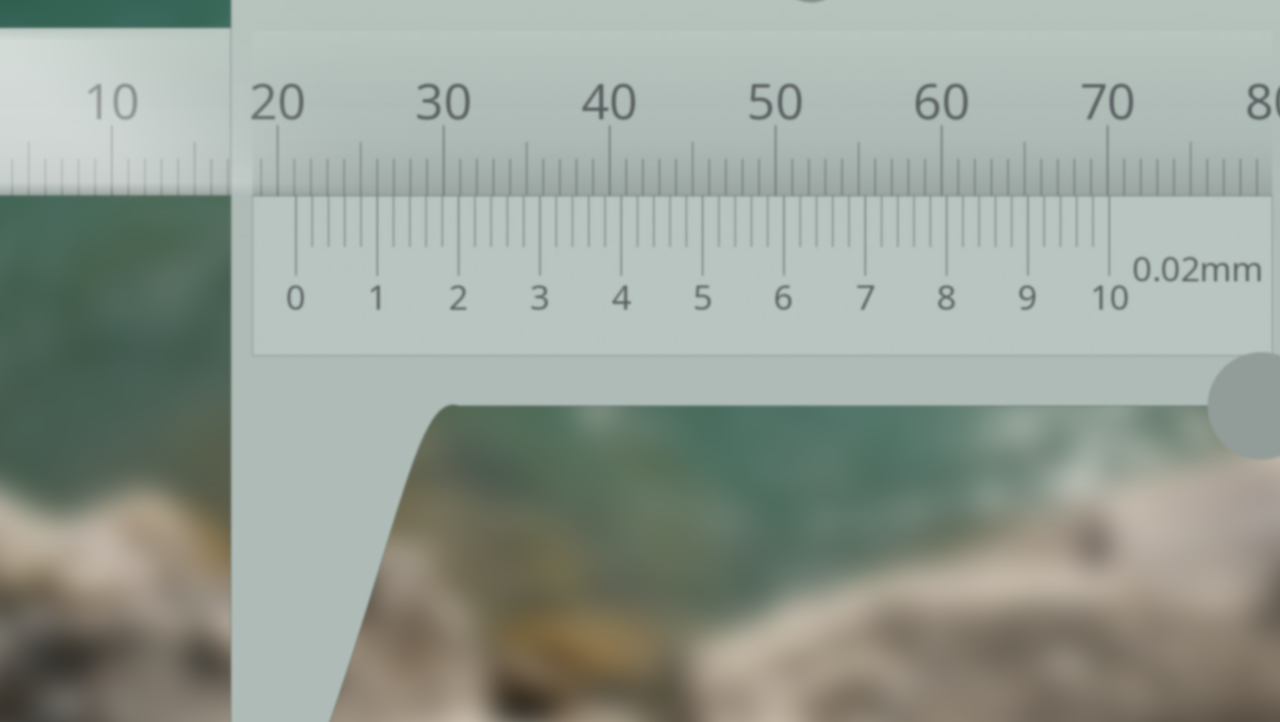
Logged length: 21.1 mm
